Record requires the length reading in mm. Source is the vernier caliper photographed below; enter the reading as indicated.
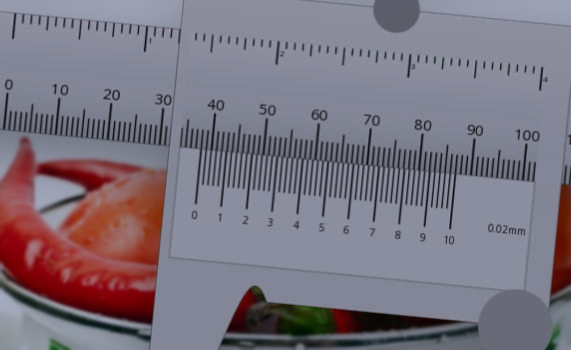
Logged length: 38.0 mm
